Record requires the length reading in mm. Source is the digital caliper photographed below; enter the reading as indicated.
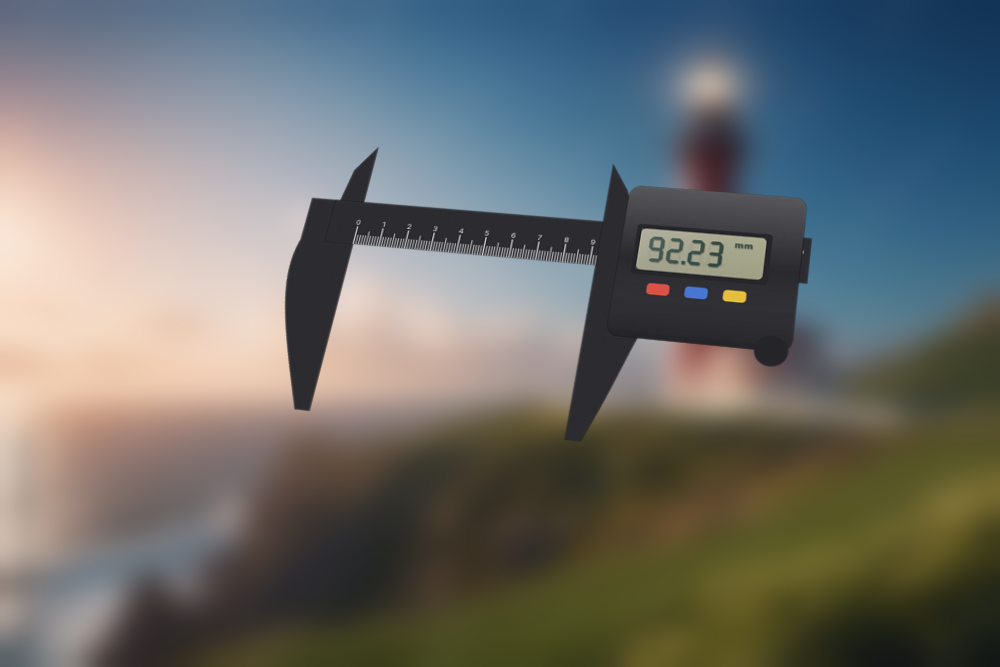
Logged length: 92.23 mm
